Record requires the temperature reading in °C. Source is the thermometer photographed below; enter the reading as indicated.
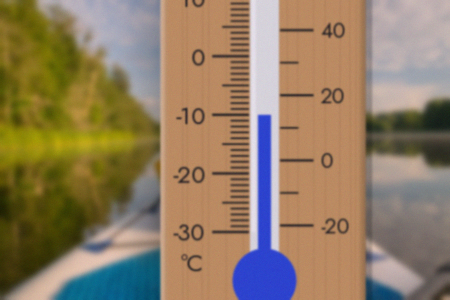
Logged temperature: -10 °C
